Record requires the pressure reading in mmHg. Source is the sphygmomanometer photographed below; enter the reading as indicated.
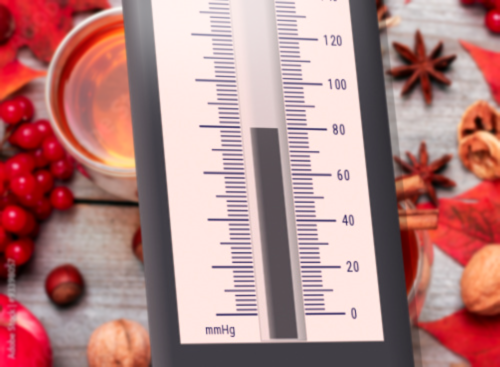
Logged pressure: 80 mmHg
